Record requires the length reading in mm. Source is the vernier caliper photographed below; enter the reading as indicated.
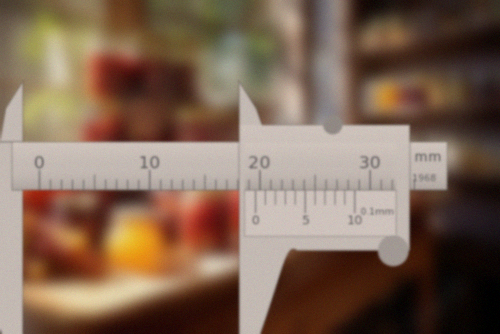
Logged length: 19.6 mm
